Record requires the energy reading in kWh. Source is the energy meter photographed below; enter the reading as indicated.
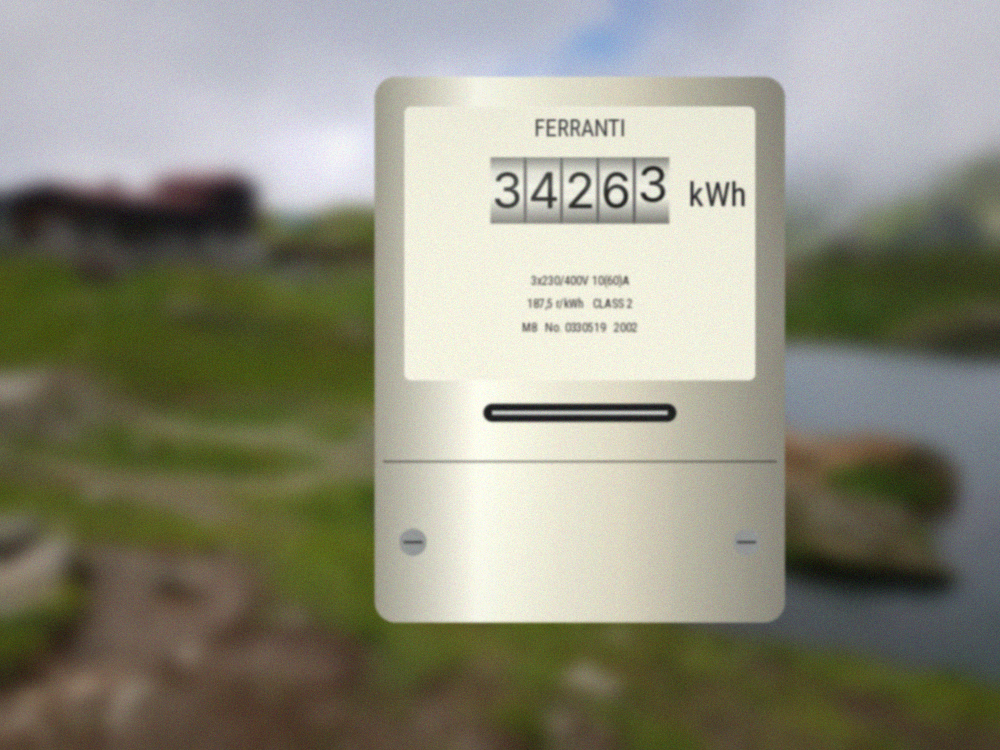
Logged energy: 34263 kWh
